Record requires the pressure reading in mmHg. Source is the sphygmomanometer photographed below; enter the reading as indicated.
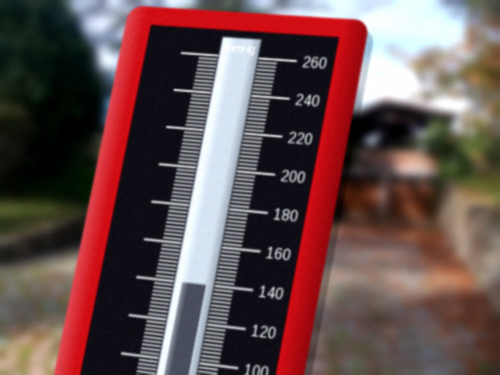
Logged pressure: 140 mmHg
